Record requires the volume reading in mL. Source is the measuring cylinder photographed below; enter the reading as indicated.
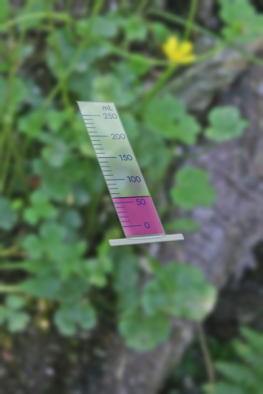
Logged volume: 60 mL
